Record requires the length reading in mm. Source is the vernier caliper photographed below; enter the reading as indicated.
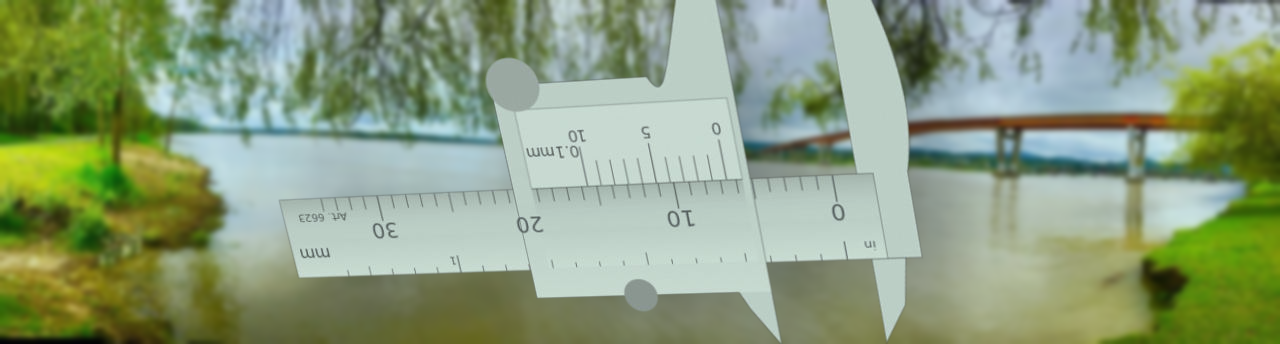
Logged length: 6.6 mm
